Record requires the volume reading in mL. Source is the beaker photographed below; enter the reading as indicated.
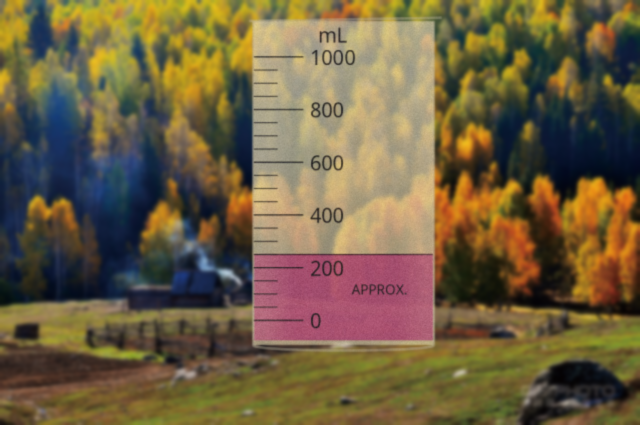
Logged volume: 250 mL
